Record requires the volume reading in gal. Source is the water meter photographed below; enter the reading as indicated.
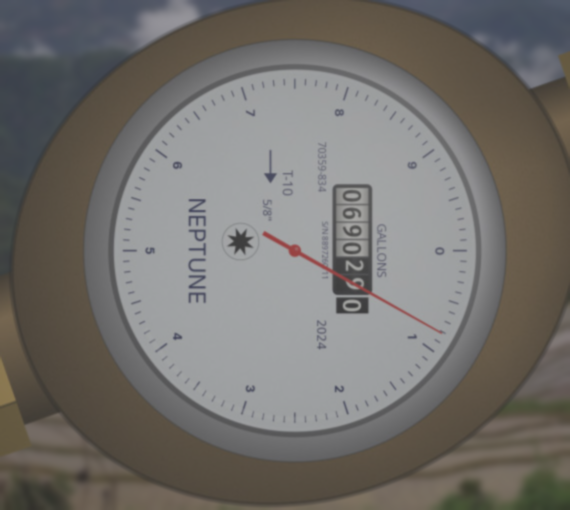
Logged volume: 690290.8 gal
